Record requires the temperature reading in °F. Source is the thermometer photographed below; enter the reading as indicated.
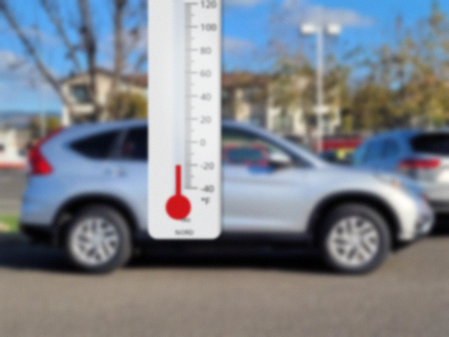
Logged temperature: -20 °F
